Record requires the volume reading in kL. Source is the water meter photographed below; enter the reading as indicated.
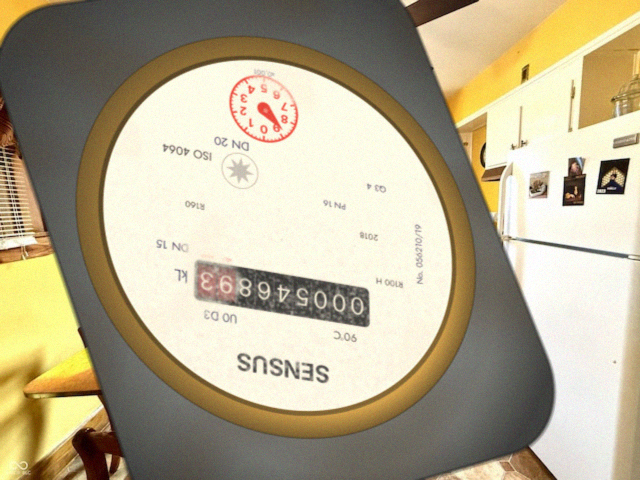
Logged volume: 5468.938 kL
